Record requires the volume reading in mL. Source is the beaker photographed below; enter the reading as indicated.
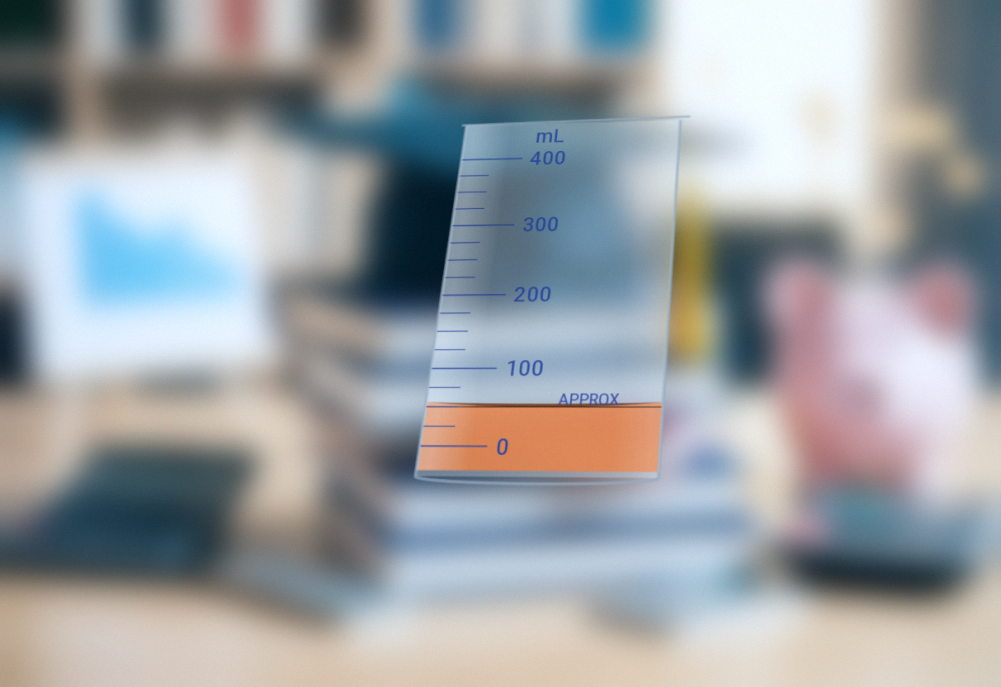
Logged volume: 50 mL
